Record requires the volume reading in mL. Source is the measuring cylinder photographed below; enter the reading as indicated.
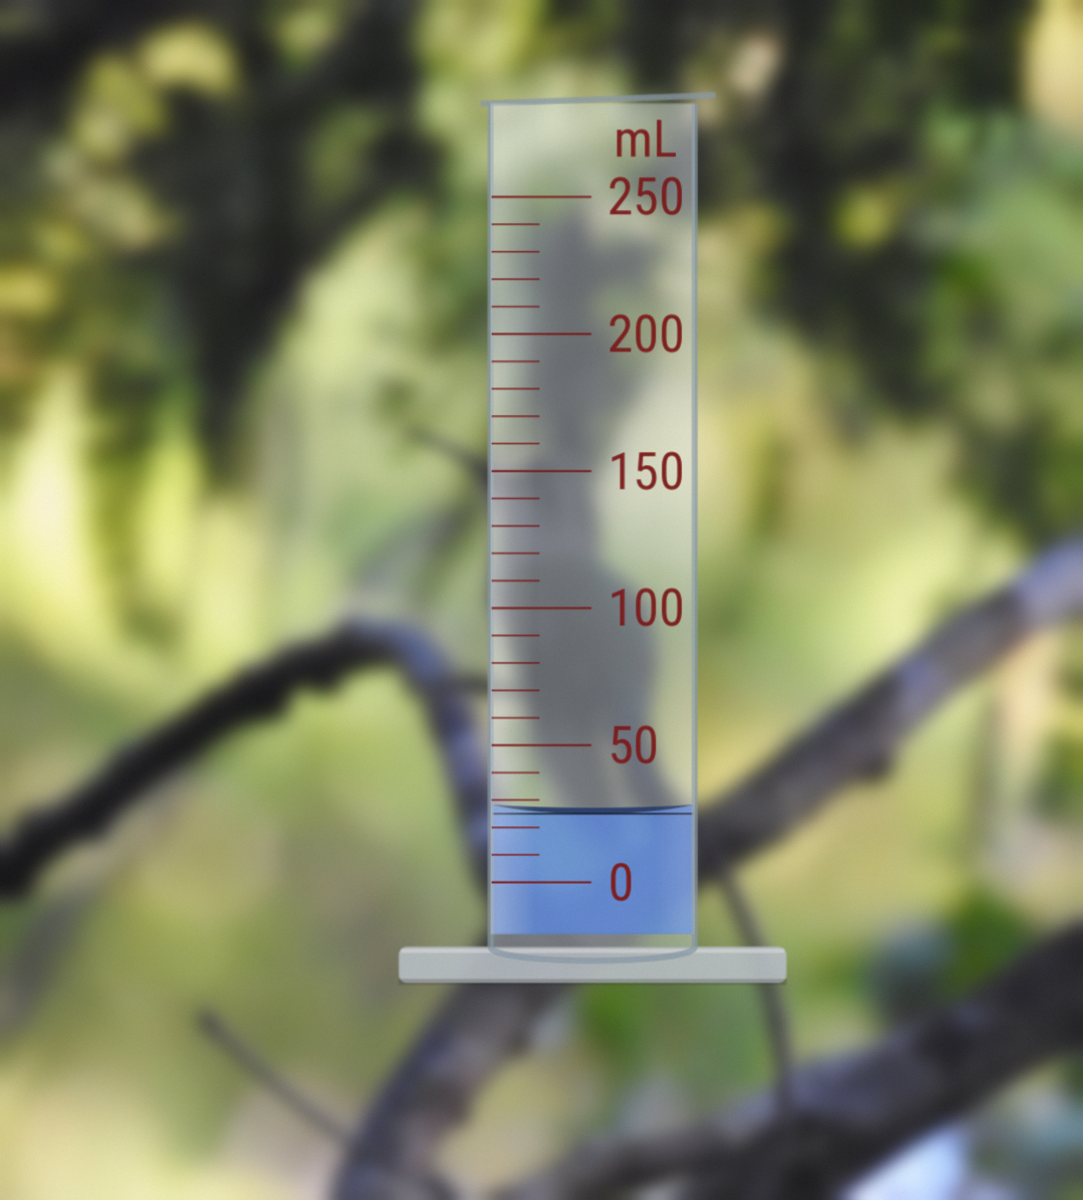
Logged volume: 25 mL
